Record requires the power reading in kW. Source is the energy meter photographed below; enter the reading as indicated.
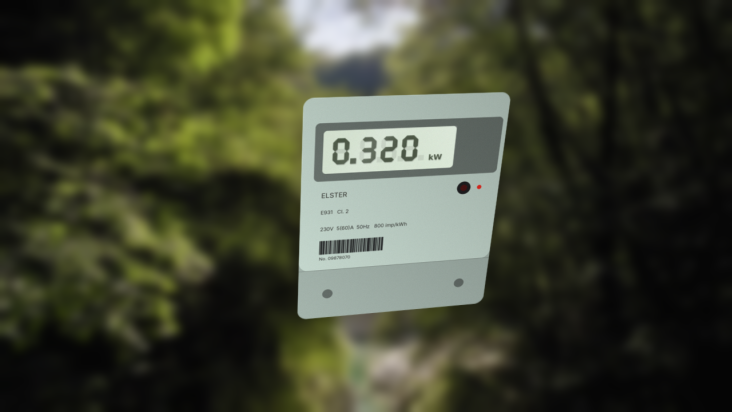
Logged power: 0.320 kW
